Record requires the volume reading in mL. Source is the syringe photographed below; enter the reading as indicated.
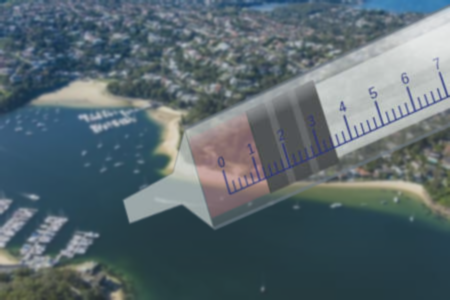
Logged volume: 1.2 mL
